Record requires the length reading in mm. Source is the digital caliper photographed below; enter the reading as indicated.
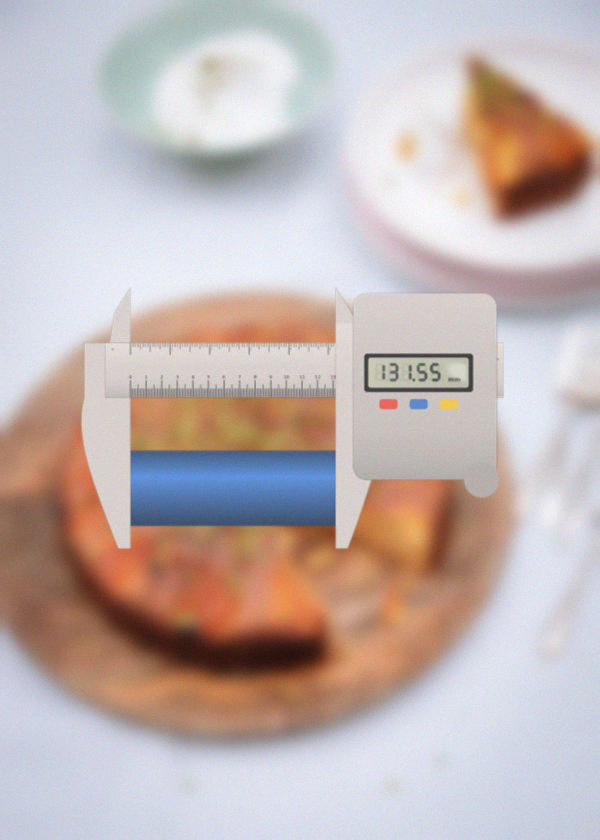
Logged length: 131.55 mm
